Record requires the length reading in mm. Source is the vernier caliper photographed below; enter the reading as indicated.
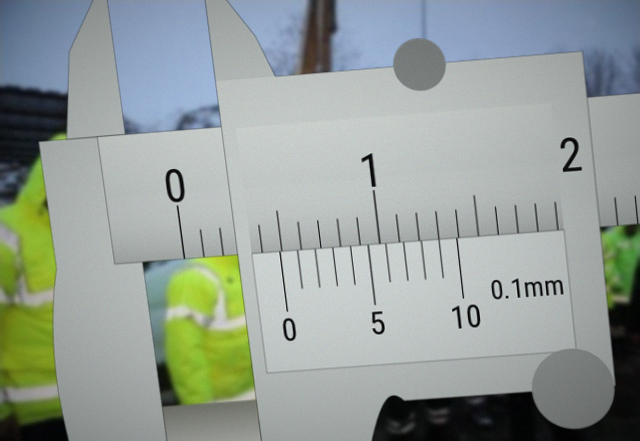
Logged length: 4.9 mm
